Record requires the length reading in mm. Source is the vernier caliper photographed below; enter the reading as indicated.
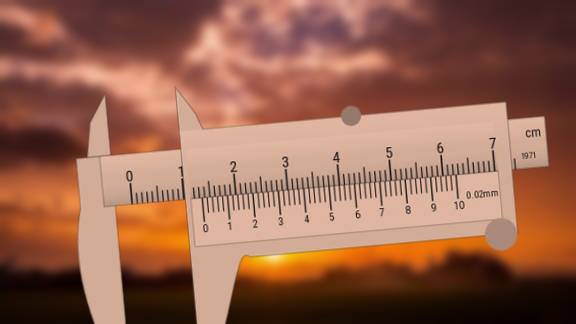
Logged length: 13.5 mm
